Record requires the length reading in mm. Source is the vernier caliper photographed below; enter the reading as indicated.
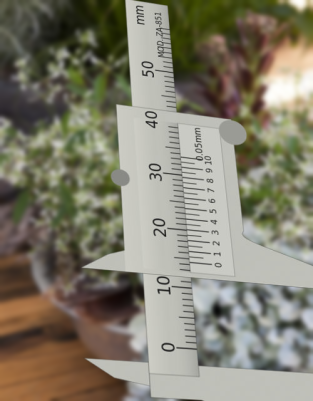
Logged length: 14.4 mm
